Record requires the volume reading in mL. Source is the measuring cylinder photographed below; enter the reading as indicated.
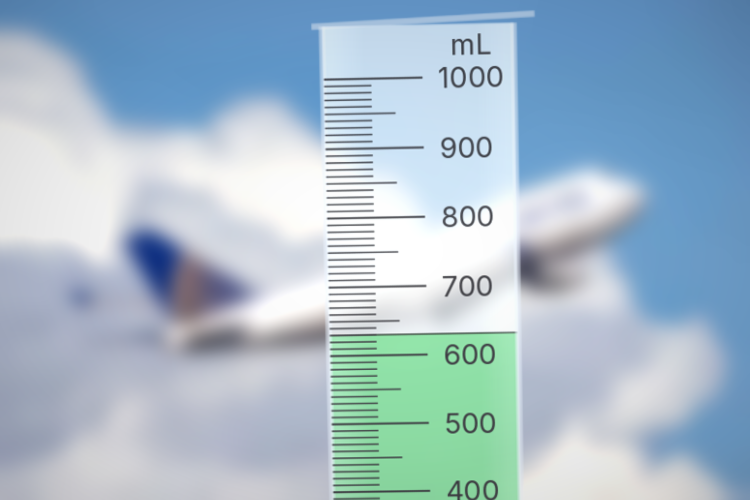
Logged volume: 630 mL
